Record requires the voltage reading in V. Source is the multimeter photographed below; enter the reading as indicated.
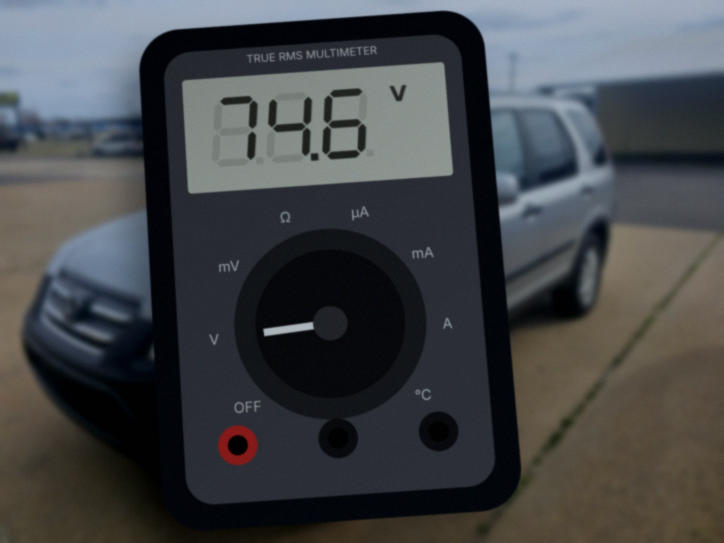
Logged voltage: 74.6 V
